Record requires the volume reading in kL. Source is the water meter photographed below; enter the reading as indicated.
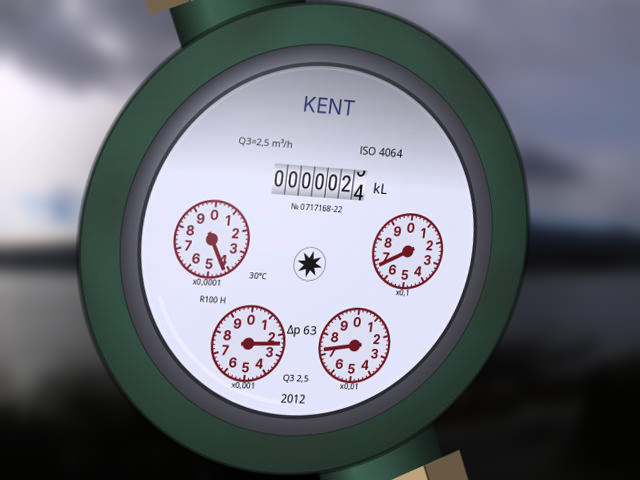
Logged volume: 23.6724 kL
